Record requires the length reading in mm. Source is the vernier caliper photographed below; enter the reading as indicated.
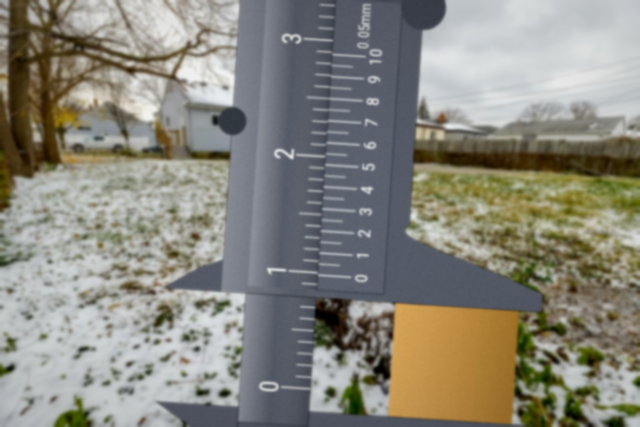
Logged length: 9.8 mm
